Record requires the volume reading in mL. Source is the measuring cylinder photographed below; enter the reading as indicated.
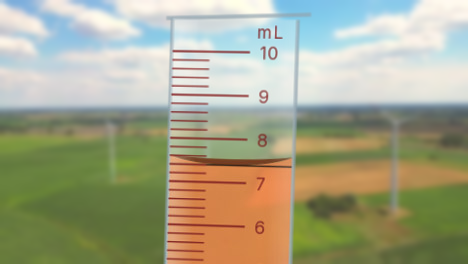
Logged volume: 7.4 mL
